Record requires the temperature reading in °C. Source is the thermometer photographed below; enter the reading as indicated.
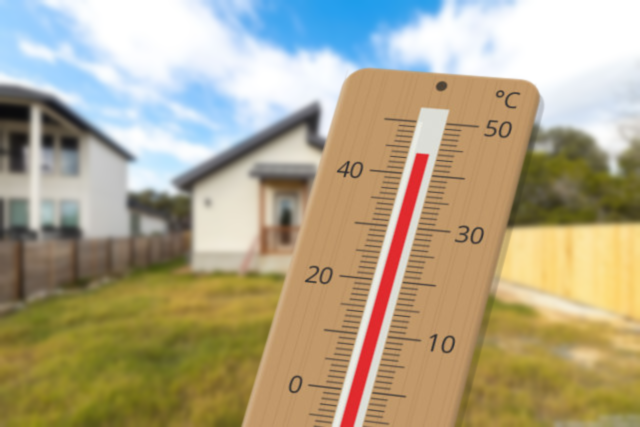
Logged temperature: 44 °C
